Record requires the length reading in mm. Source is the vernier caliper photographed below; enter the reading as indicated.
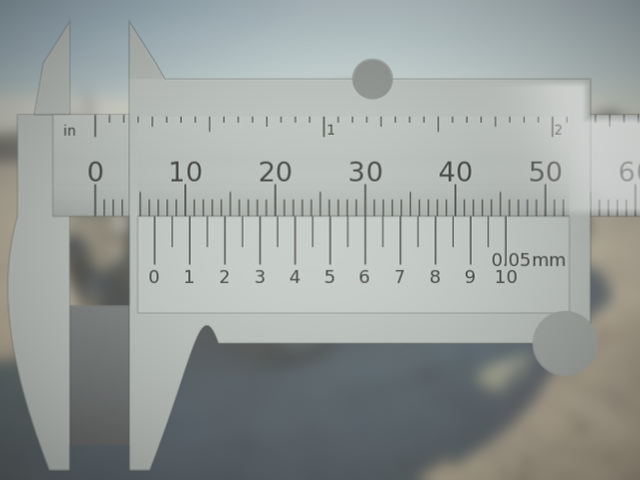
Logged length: 6.6 mm
